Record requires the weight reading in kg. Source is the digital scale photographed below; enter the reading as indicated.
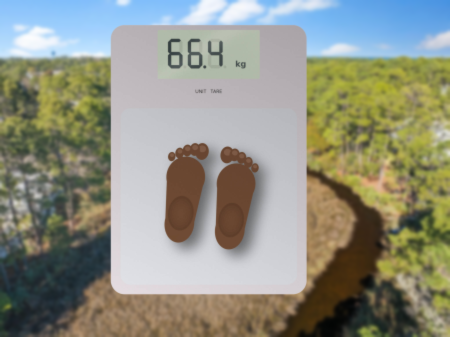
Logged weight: 66.4 kg
